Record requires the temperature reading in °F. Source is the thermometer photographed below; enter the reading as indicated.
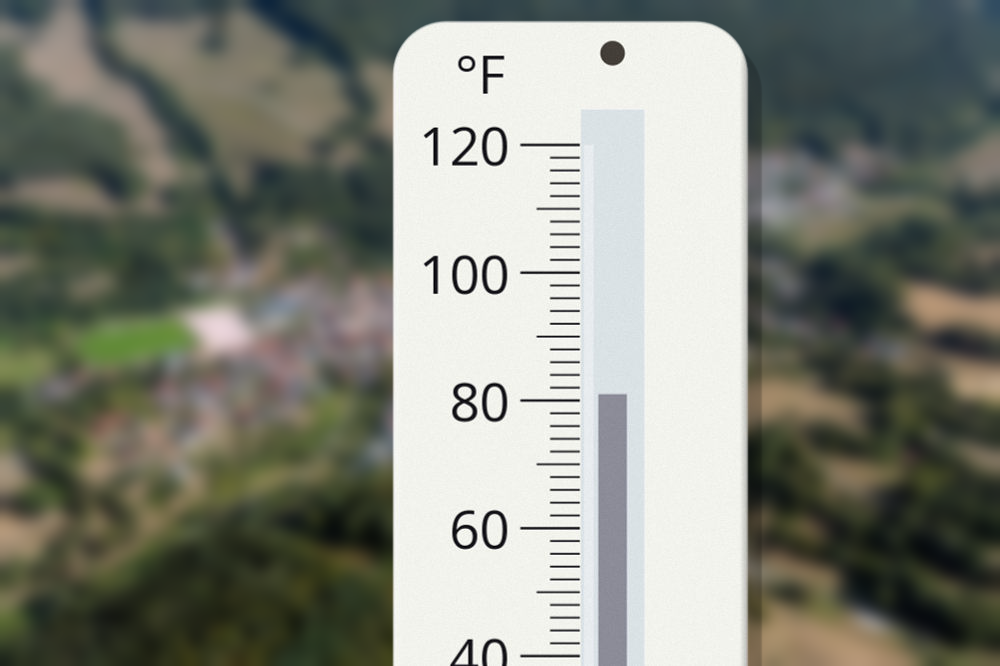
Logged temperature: 81 °F
